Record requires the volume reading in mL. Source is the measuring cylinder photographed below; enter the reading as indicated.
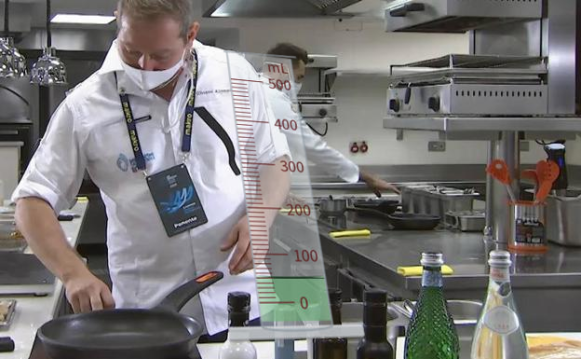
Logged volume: 50 mL
